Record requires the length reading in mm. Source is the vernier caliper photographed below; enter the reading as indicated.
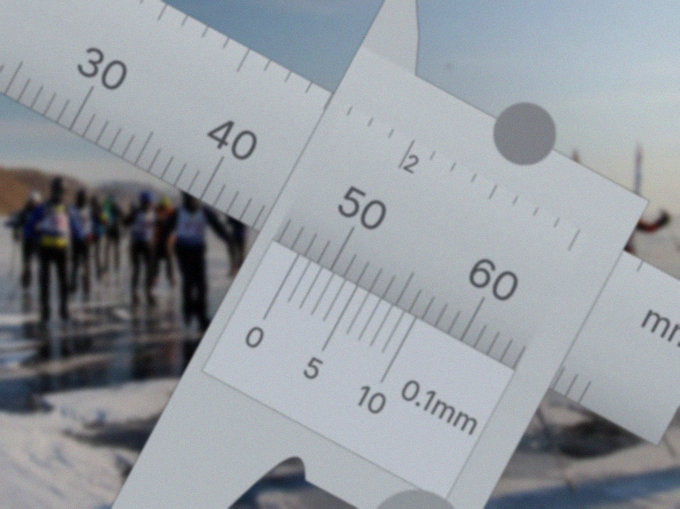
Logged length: 47.6 mm
